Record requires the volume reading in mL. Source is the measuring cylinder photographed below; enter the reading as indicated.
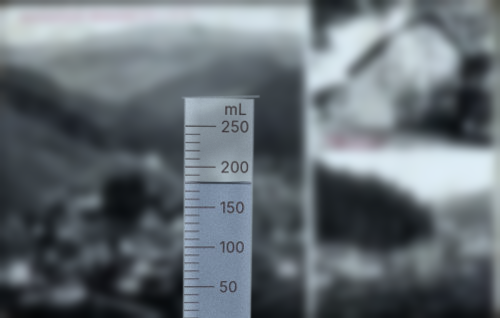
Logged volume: 180 mL
